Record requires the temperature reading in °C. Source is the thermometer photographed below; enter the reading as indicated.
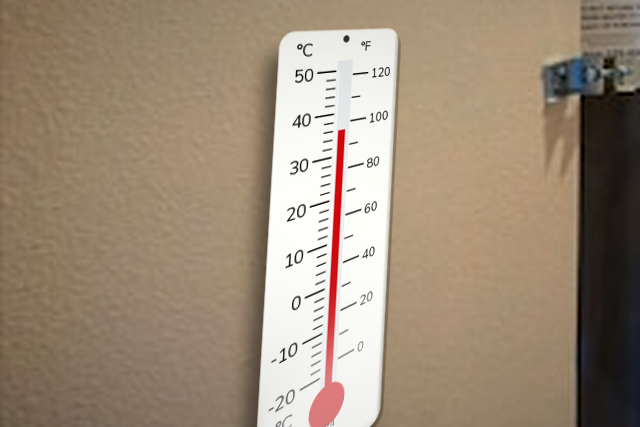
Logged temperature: 36 °C
